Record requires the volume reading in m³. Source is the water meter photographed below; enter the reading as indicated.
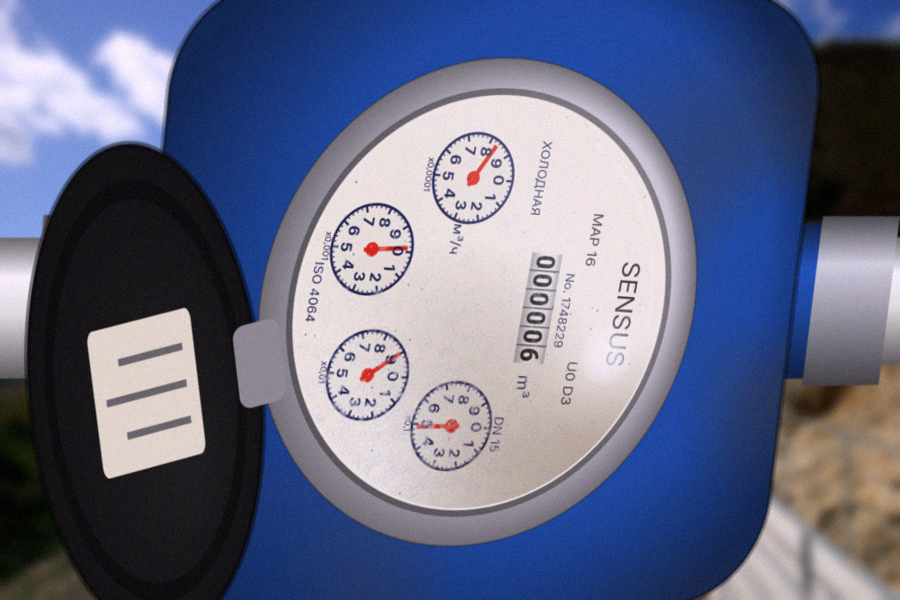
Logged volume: 6.4898 m³
